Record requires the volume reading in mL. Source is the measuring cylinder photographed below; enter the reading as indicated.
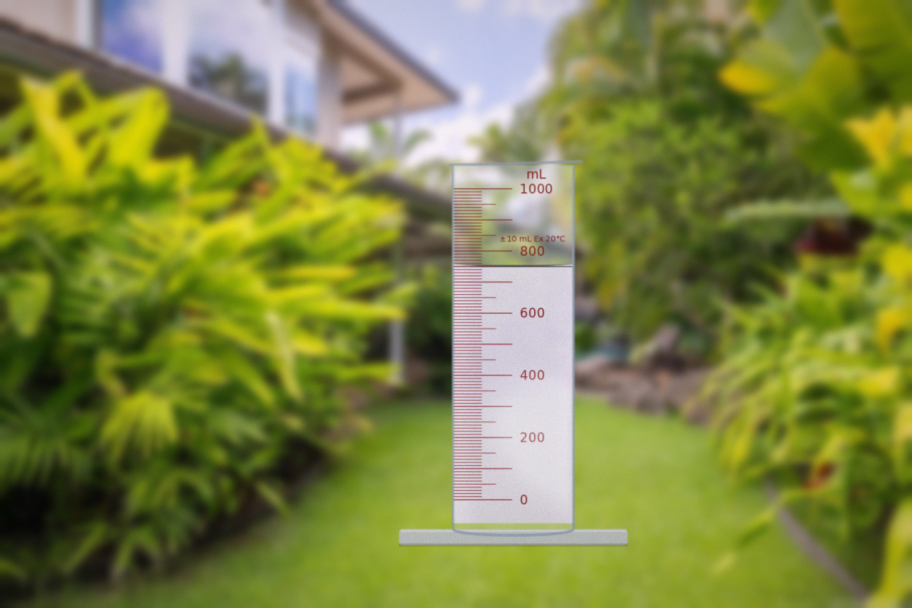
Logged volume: 750 mL
